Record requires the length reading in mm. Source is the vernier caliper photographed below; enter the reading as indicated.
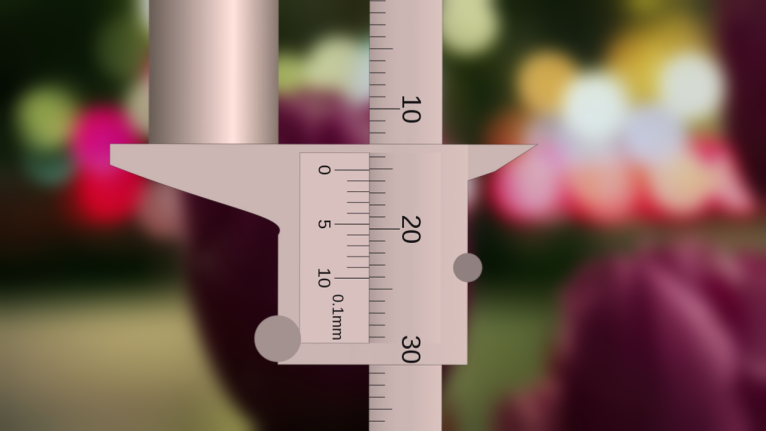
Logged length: 15.1 mm
